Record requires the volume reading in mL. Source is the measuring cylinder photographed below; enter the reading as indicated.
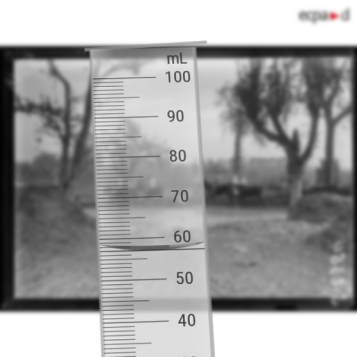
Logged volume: 57 mL
